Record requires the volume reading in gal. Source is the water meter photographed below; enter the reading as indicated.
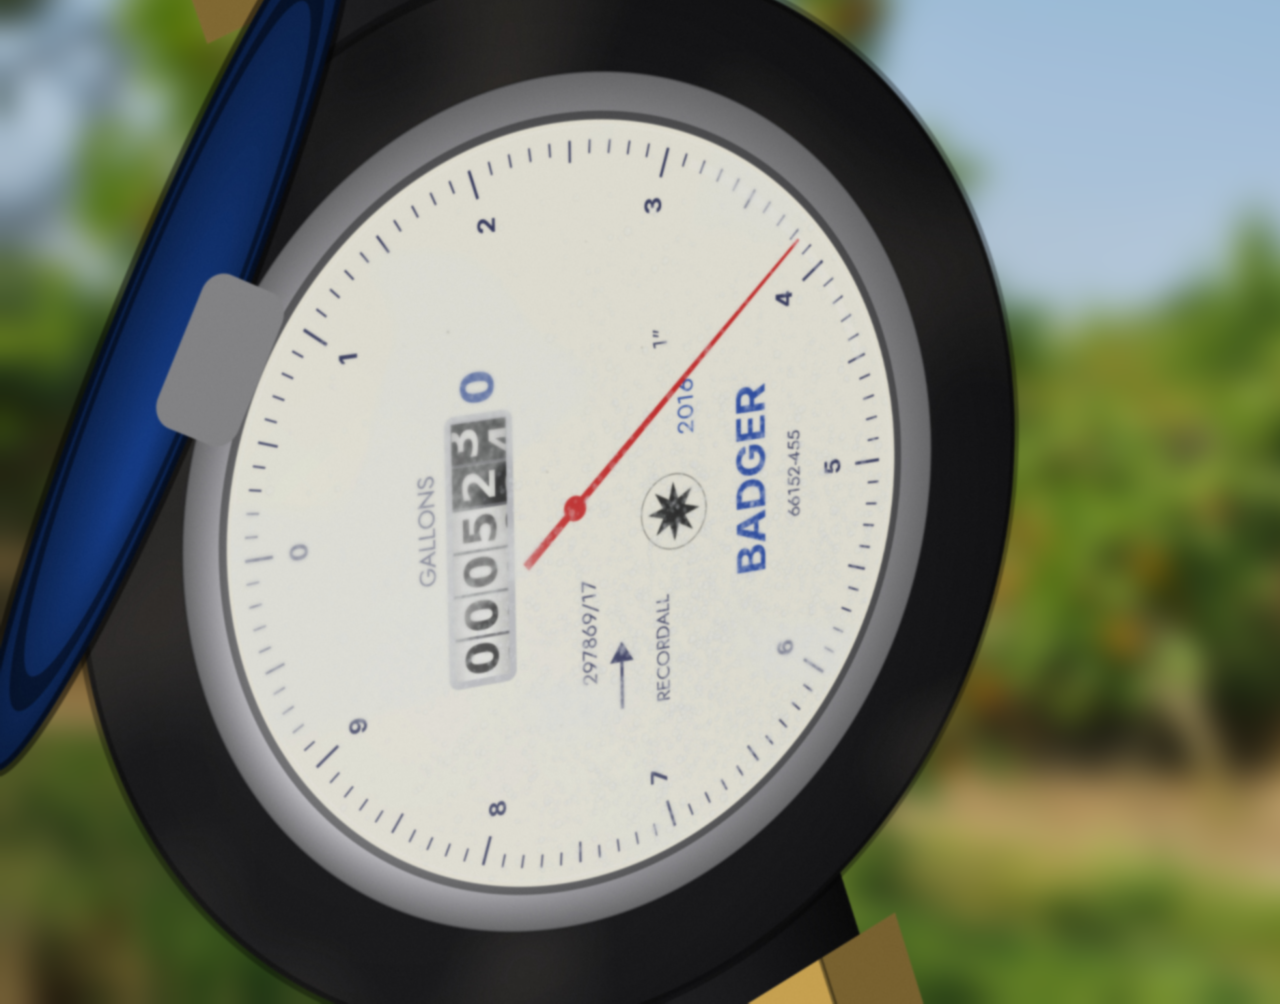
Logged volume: 5233.8 gal
